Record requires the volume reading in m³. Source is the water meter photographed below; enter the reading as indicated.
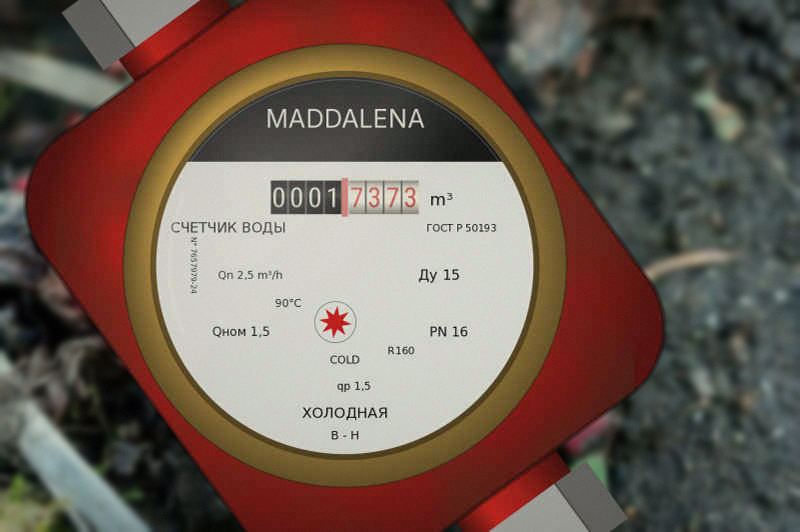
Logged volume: 1.7373 m³
